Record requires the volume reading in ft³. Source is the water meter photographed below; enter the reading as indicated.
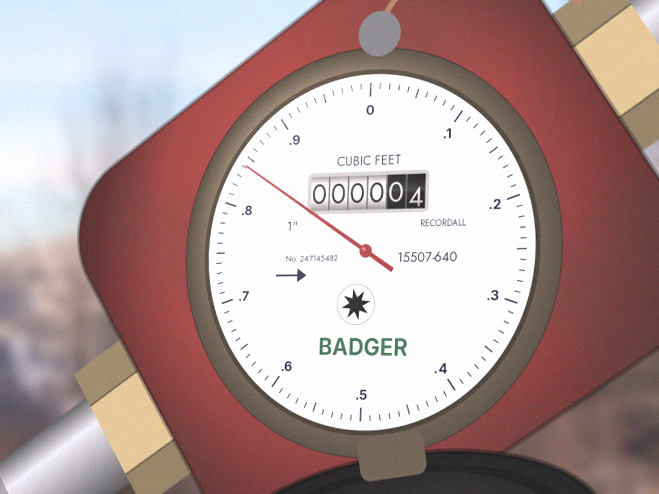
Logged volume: 3.84 ft³
